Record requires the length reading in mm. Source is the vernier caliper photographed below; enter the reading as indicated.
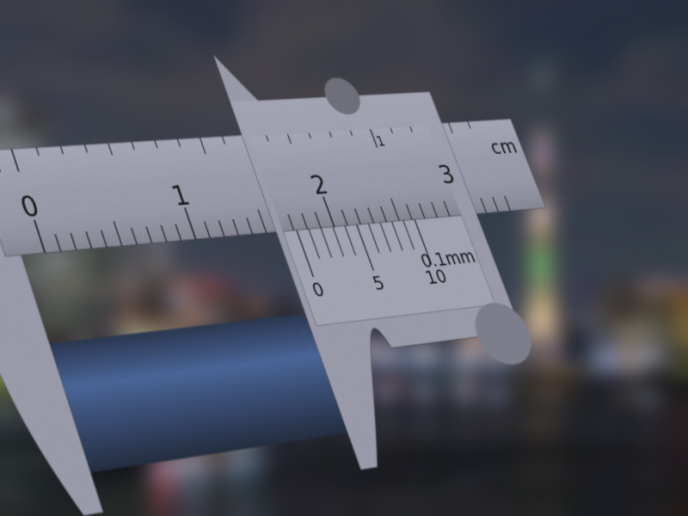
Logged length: 17.2 mm
